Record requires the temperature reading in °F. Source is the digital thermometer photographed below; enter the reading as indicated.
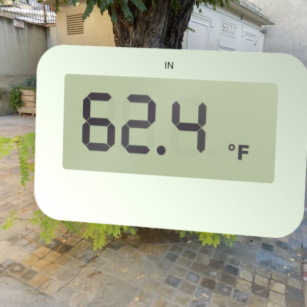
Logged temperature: 62.4 °F
